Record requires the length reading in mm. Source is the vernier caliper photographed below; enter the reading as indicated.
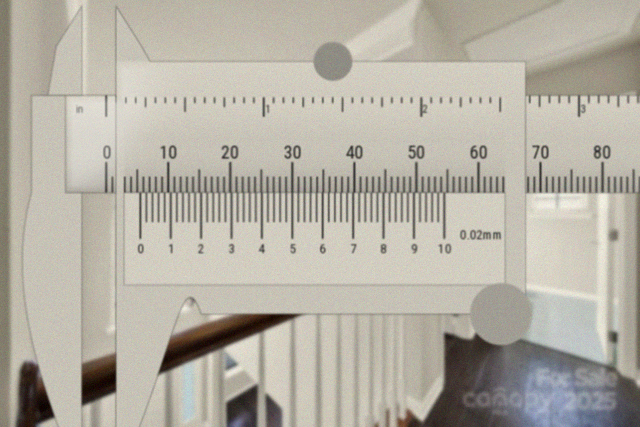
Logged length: 5.5 mm
